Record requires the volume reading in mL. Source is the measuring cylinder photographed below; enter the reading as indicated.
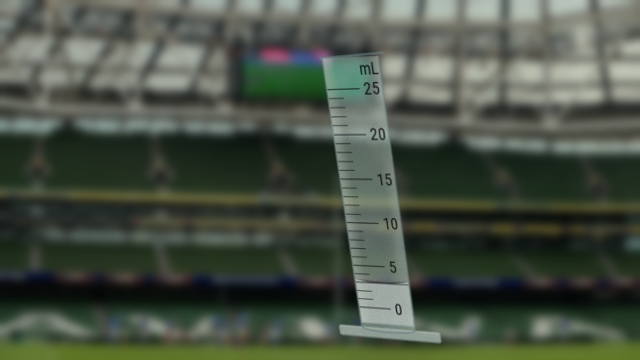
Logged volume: 3 mL
